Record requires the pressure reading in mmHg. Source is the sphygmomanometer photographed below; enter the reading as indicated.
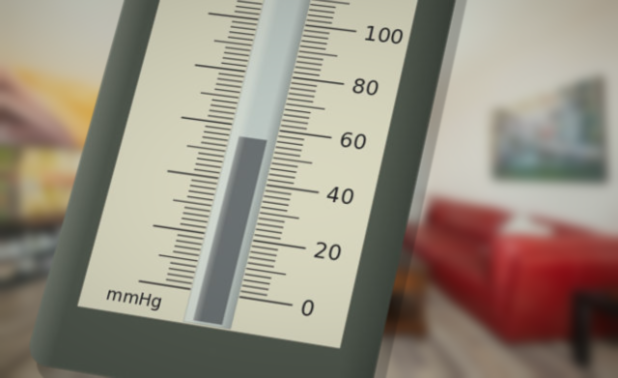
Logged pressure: 56 mmHg
